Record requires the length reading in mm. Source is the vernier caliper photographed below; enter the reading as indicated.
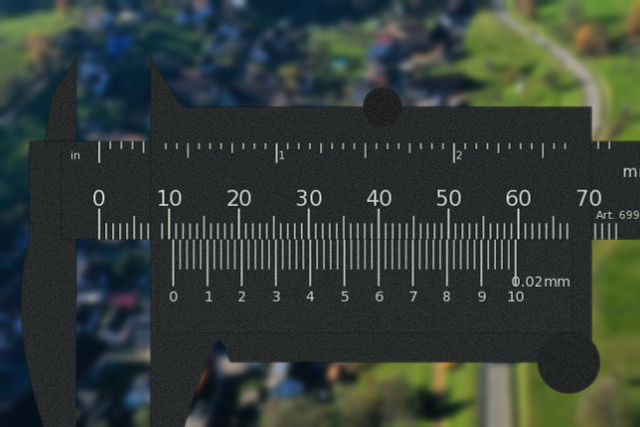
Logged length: 10.6 mm
